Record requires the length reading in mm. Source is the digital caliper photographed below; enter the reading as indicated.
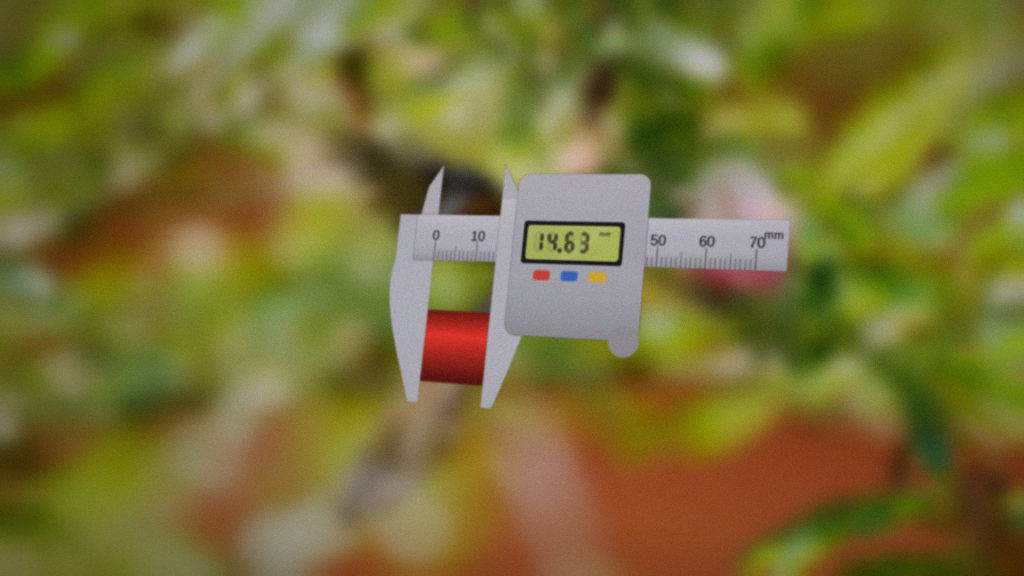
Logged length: 14.63 mm
